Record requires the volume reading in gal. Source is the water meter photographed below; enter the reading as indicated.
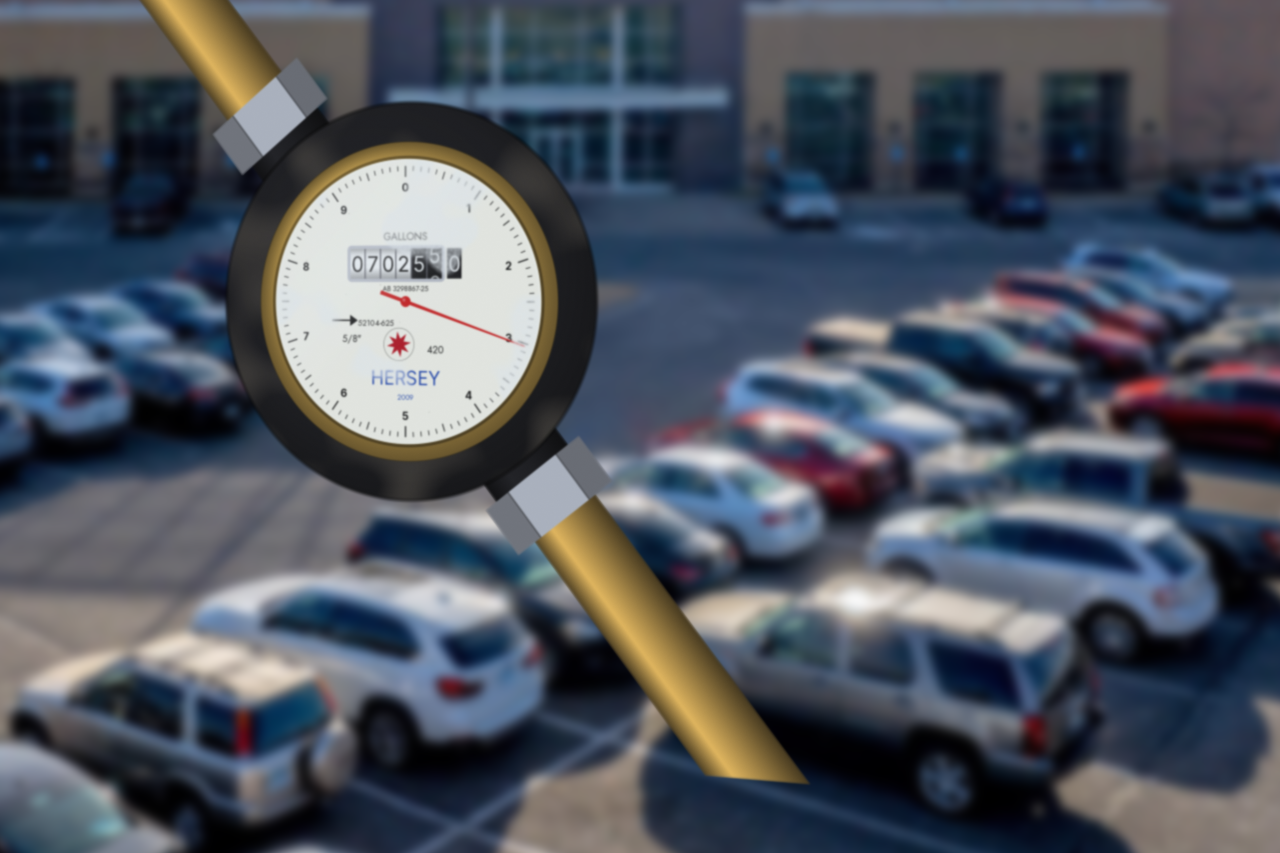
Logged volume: 702553.0 gal
